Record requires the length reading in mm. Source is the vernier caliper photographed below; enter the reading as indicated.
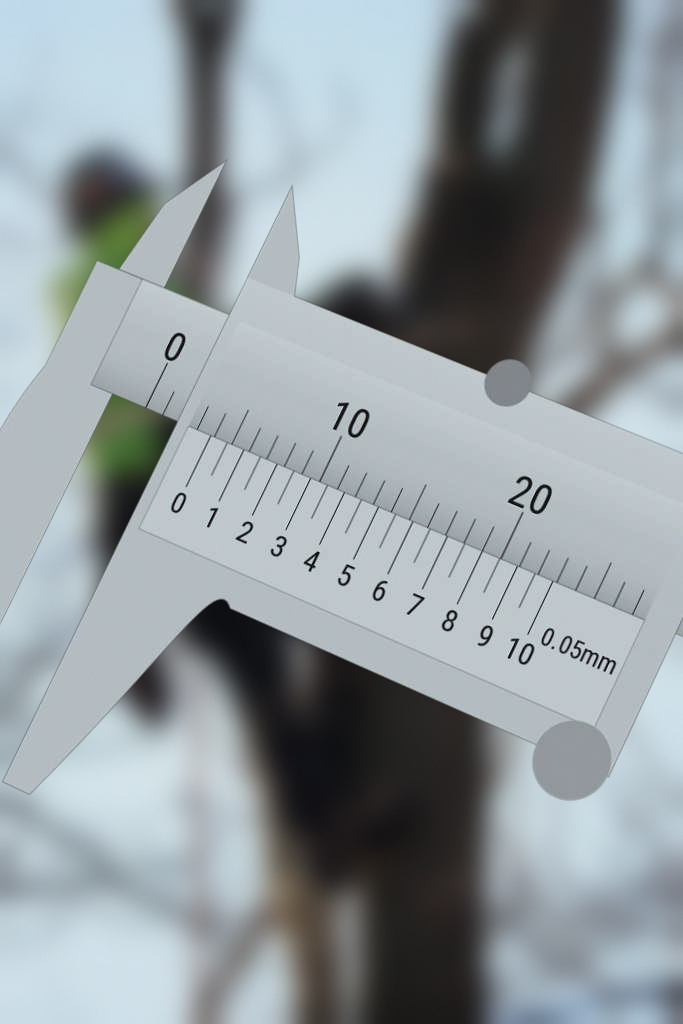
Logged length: 3.8 mm
